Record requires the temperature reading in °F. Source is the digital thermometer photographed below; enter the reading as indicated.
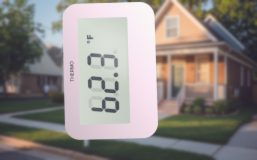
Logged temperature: 62.3 °F
